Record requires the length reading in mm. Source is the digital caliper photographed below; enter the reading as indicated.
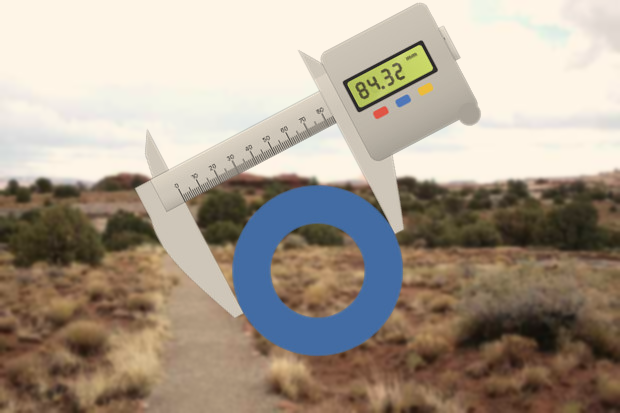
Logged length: 84.32 mm
